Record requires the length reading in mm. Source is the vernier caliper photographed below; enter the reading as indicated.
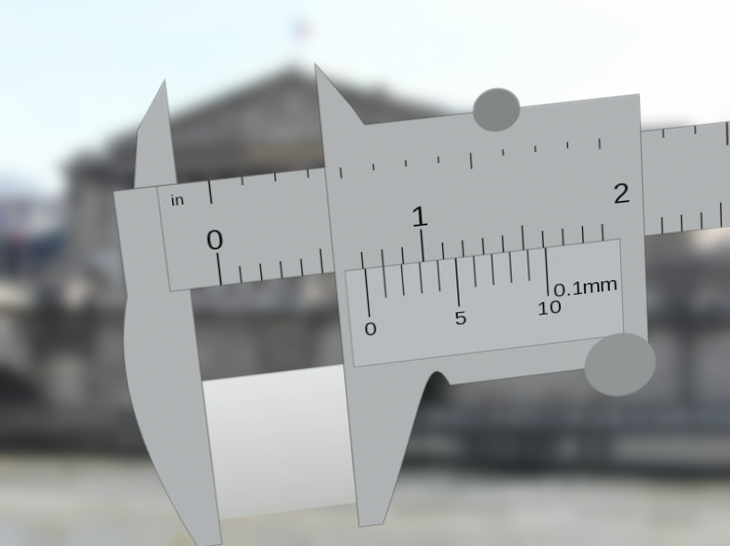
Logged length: 7.1 mm
